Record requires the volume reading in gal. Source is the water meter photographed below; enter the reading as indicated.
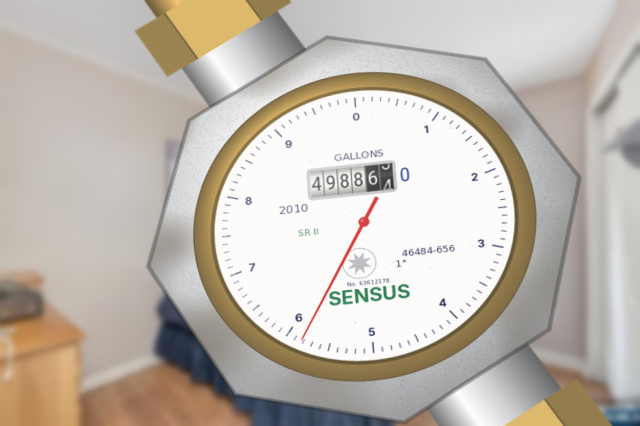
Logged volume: 4988635.8 gal
